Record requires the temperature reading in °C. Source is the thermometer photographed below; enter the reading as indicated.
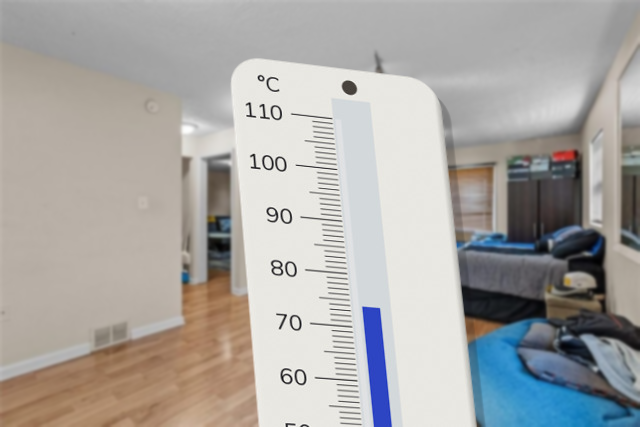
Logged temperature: 74 °C
